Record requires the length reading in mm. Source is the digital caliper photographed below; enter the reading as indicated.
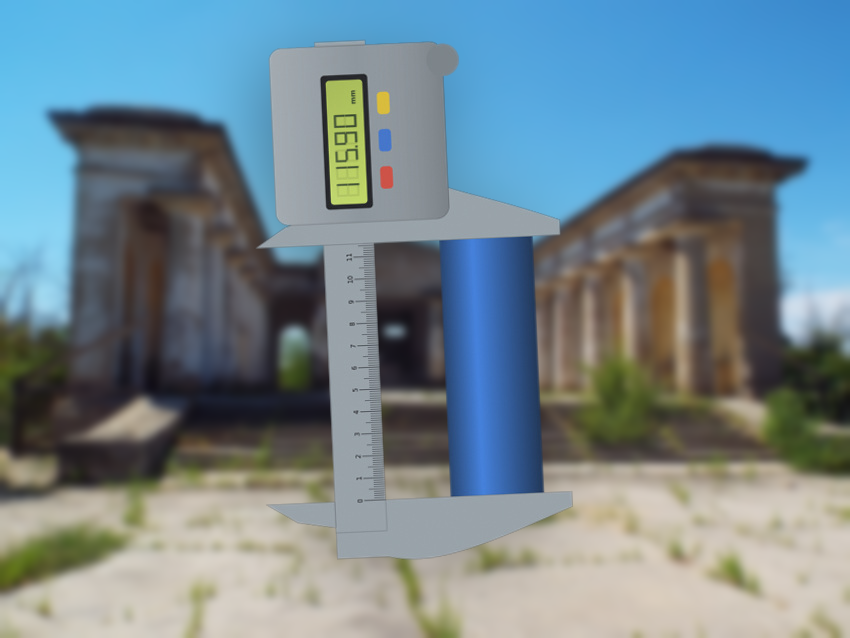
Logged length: 115.90 mm
